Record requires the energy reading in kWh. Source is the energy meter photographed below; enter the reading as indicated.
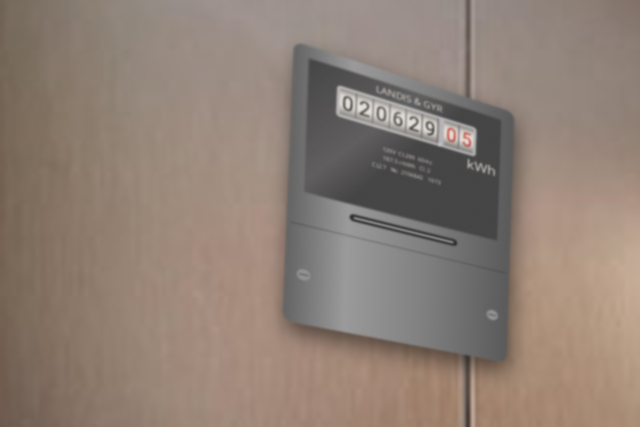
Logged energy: 20629.05 kWh
